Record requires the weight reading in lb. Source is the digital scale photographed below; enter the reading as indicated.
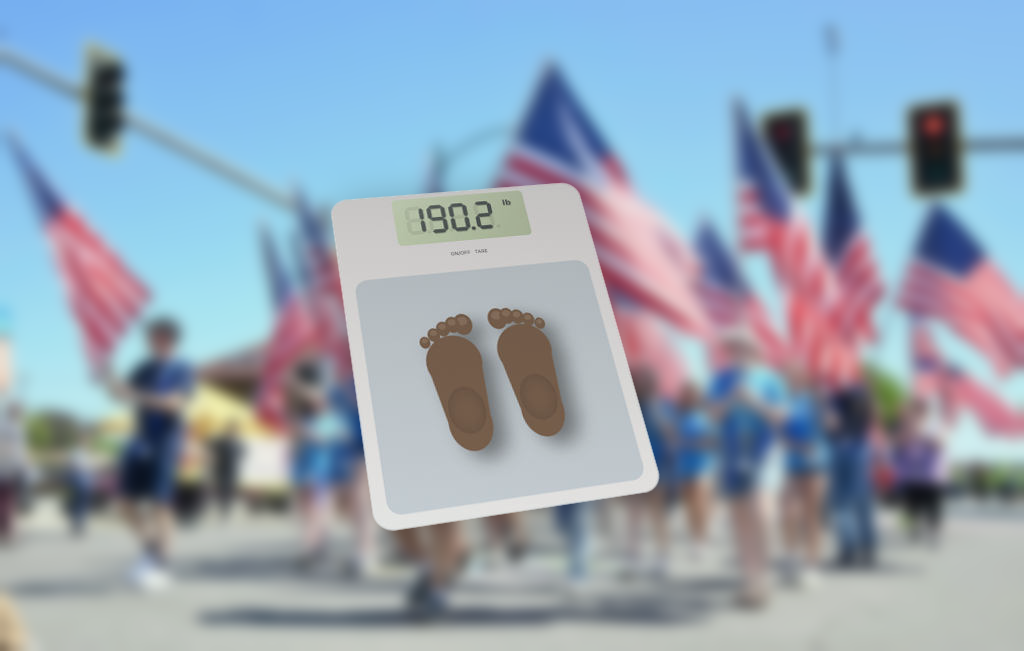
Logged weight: 190.2 lb
